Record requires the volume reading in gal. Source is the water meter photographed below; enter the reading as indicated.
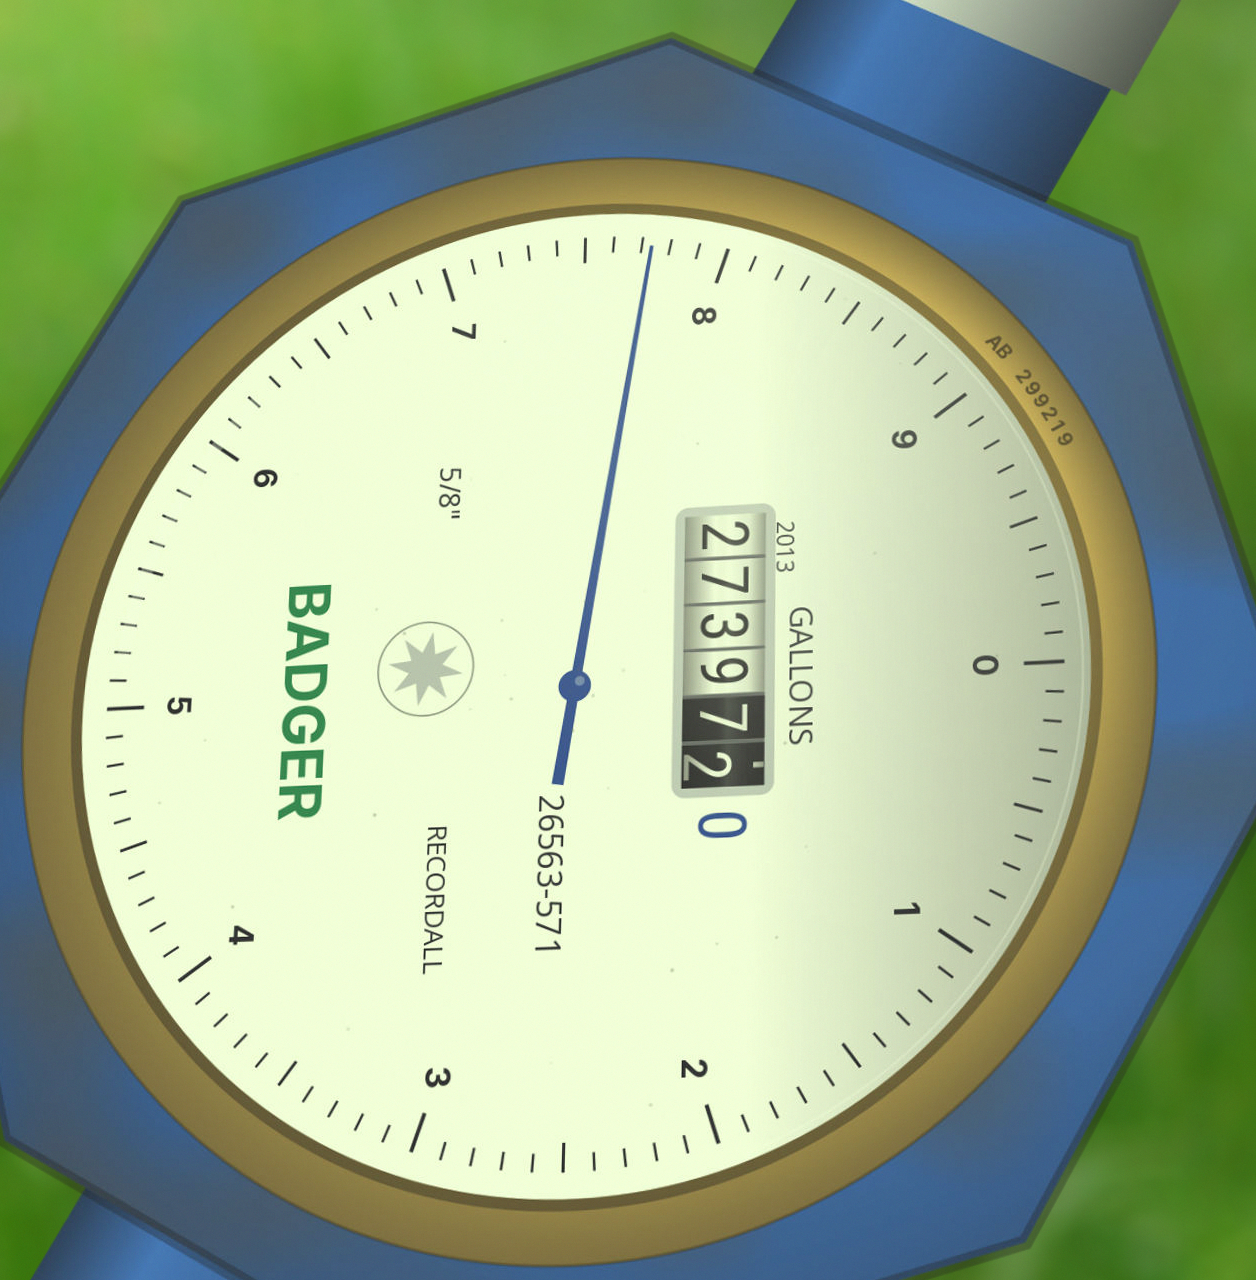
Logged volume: 2739717.7 gal
